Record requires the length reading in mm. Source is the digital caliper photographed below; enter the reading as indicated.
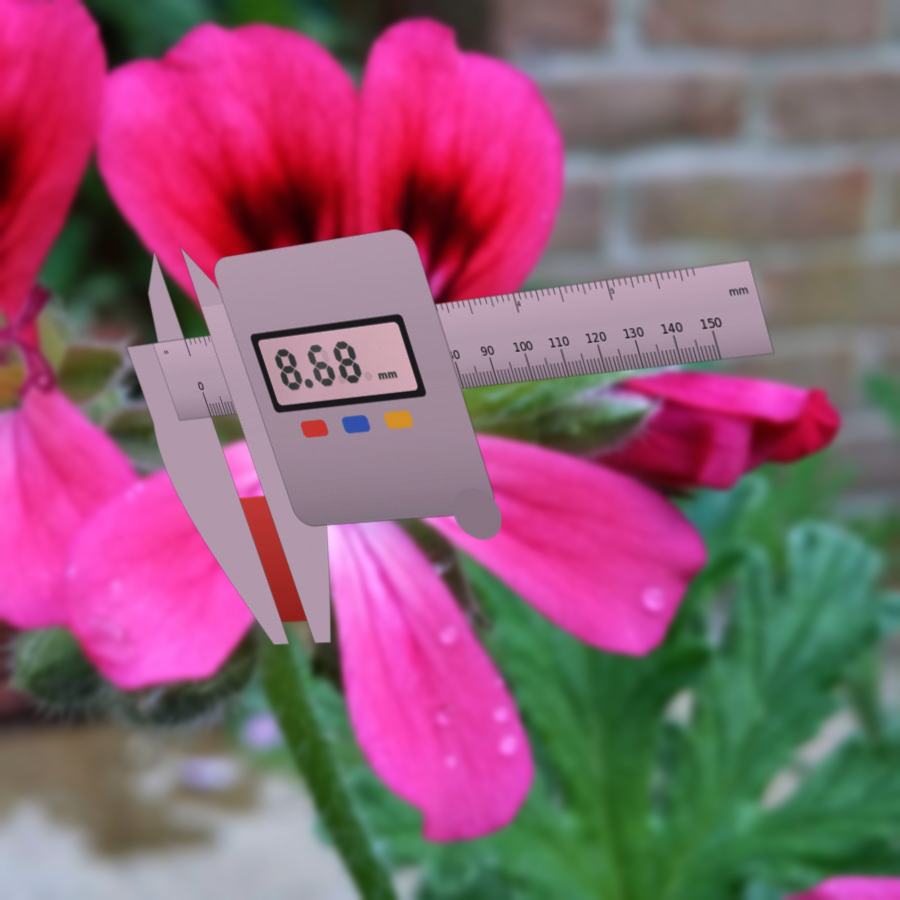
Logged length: 8.68 mm
